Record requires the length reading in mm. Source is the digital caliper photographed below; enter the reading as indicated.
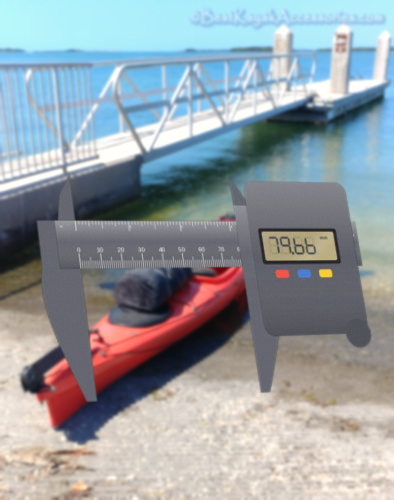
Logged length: 79.66 mm
